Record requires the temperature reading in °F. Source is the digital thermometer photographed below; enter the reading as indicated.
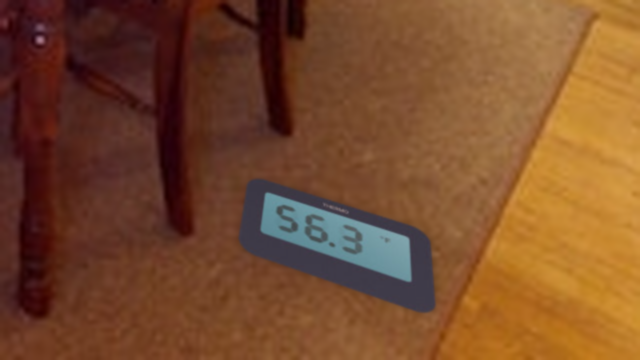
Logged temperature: 56.3 °F
